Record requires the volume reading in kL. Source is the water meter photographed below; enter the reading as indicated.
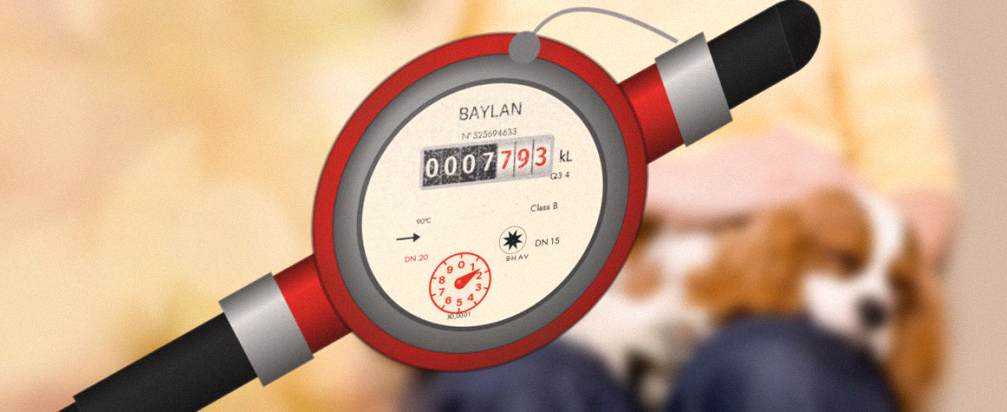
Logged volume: 7.7931 kL
